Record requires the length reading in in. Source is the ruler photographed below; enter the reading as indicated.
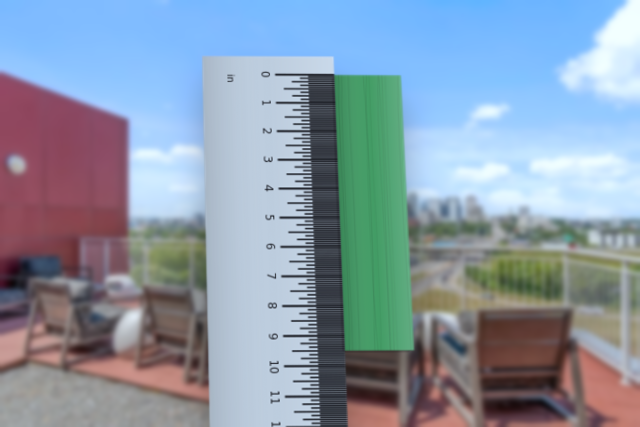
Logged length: 9.5 in
